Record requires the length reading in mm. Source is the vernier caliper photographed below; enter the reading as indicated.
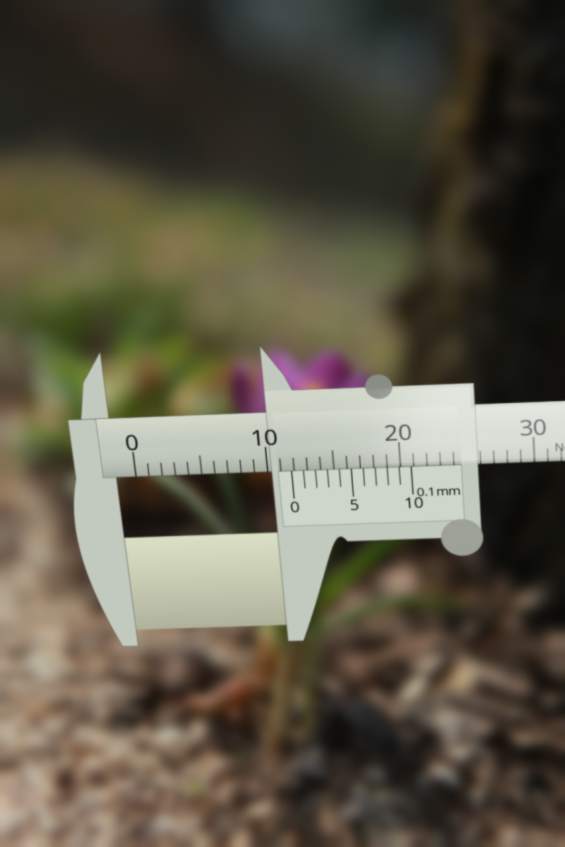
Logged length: 11.8 mm
